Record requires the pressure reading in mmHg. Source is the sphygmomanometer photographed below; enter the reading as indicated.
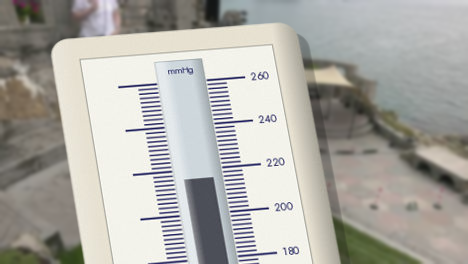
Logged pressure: 216 mmHg
